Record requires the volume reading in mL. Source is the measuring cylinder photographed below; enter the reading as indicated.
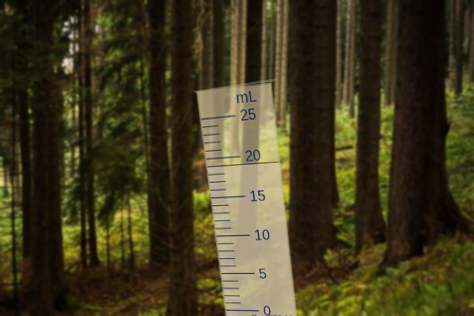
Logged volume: 19 mL
